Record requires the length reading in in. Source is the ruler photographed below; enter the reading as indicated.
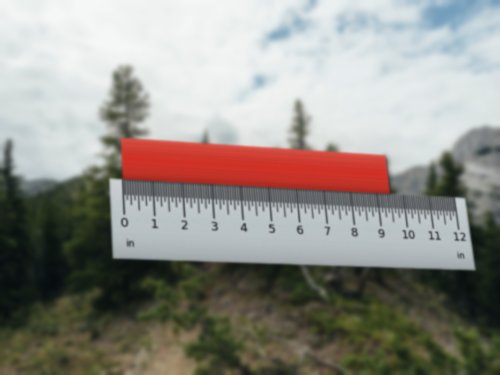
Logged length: 9.5 in
